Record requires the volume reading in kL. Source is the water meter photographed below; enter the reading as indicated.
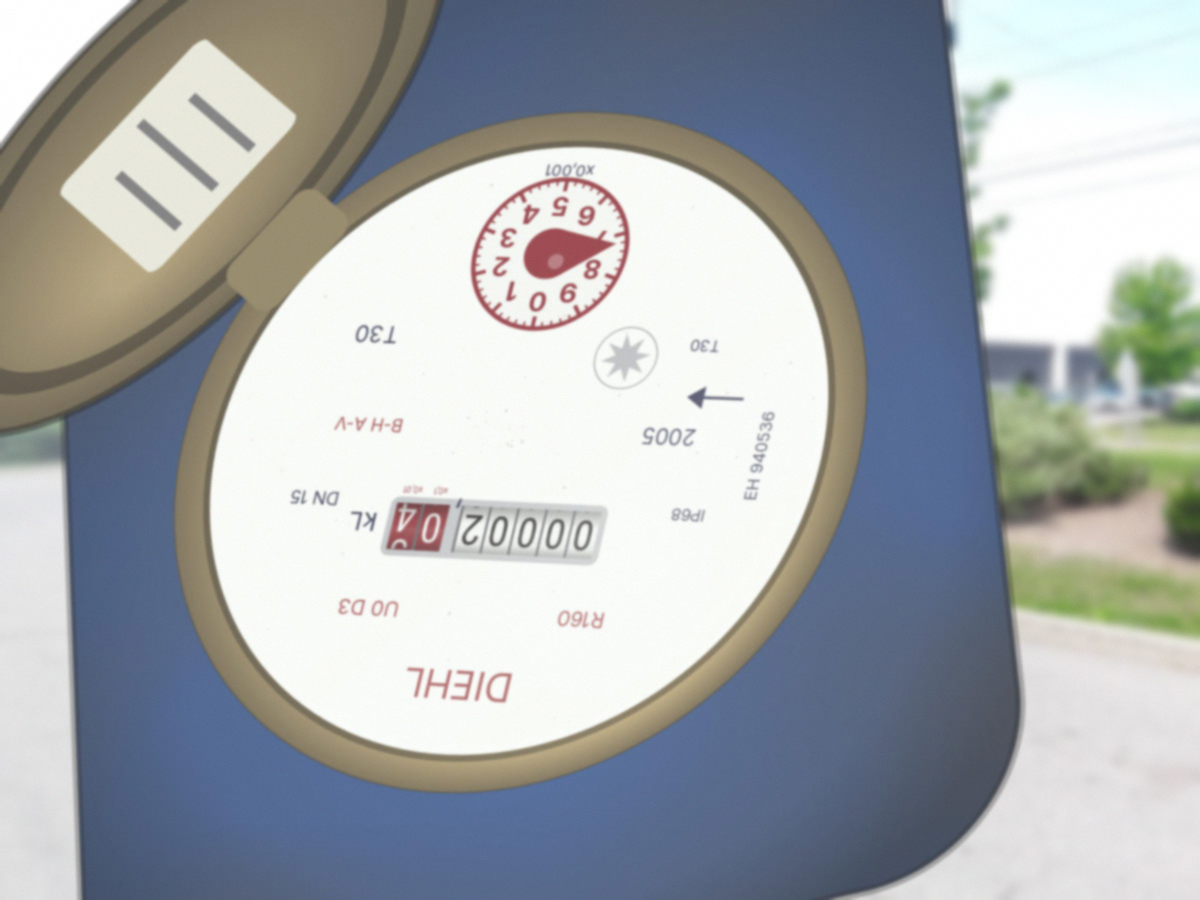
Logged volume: 2.037 kL
